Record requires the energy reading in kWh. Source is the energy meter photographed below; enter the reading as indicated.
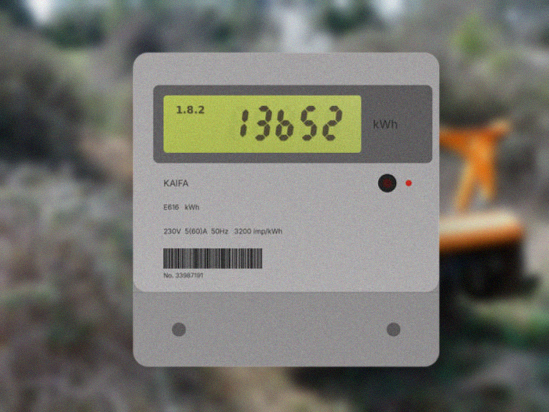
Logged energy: 13652 kWh
